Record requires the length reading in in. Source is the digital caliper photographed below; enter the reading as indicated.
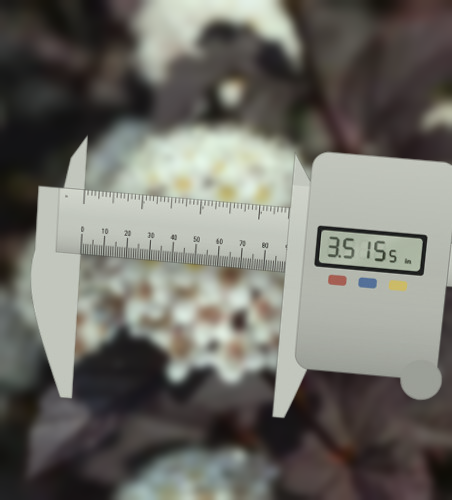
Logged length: 3.5155 in
